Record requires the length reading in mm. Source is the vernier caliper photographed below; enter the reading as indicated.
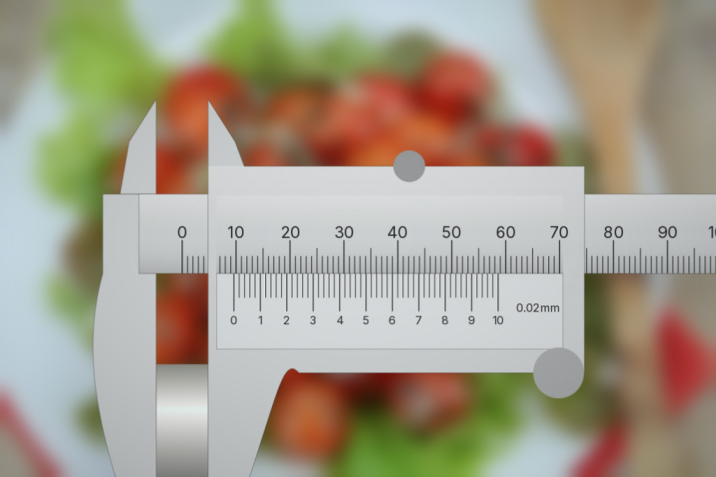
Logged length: 9.6 mm
